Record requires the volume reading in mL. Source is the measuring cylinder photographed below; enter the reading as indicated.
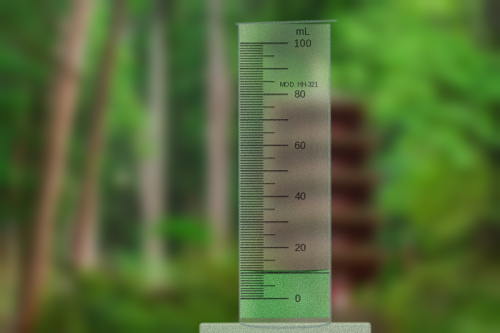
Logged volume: 10 mL
